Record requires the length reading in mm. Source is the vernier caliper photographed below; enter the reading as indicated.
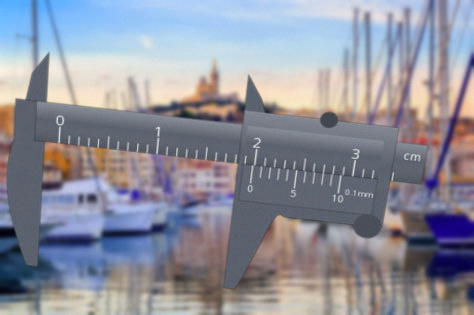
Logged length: 19.8 mm
